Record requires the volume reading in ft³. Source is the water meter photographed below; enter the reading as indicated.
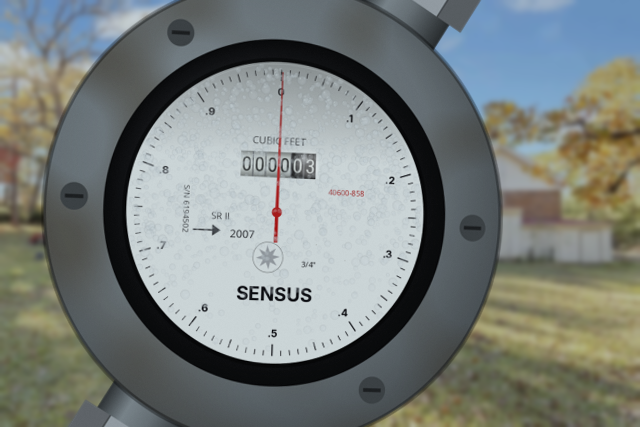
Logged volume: 3.00 ft³
